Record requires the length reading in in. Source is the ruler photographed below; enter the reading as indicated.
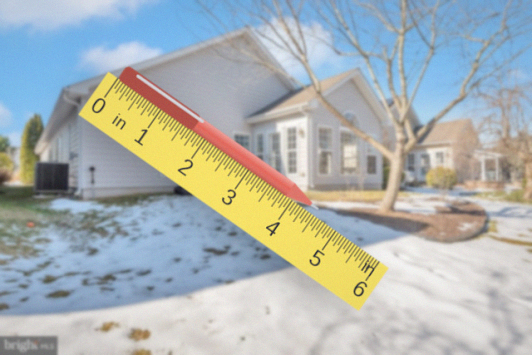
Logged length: 4.5 in
